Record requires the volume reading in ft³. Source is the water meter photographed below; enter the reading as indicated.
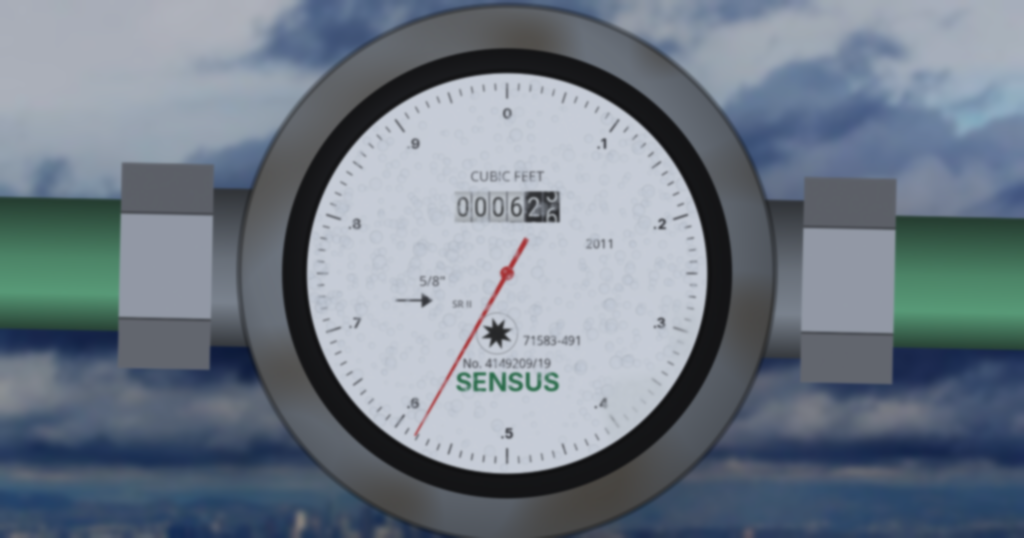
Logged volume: 625.58 ft³
